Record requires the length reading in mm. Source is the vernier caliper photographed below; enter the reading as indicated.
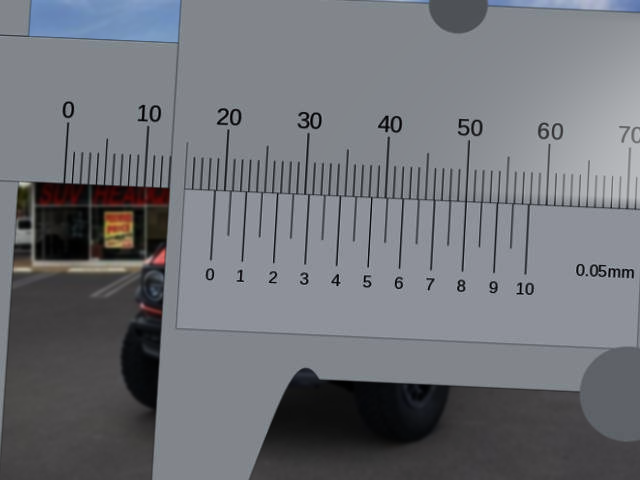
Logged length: 18.8 mm
